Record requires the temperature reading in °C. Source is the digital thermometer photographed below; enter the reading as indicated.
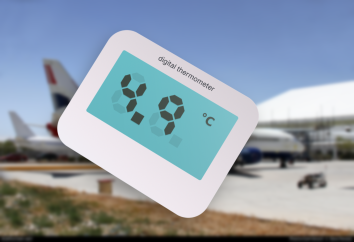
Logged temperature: 4.9 °C
